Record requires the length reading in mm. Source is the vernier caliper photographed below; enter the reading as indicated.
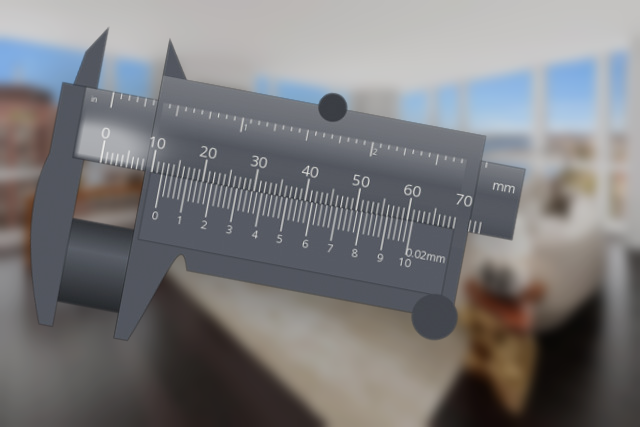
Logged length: 12.0 mm
